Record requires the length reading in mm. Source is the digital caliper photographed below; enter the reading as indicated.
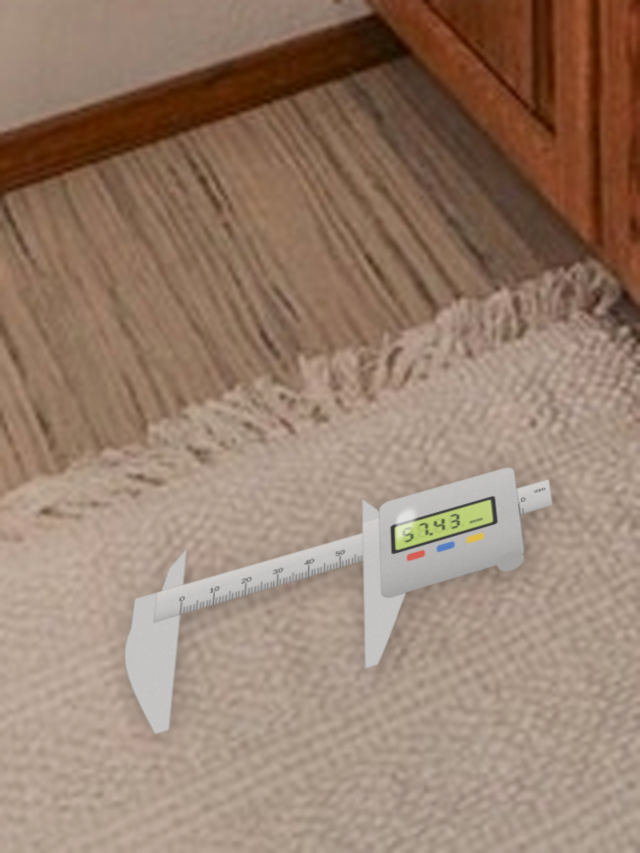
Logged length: 57.43 mm
